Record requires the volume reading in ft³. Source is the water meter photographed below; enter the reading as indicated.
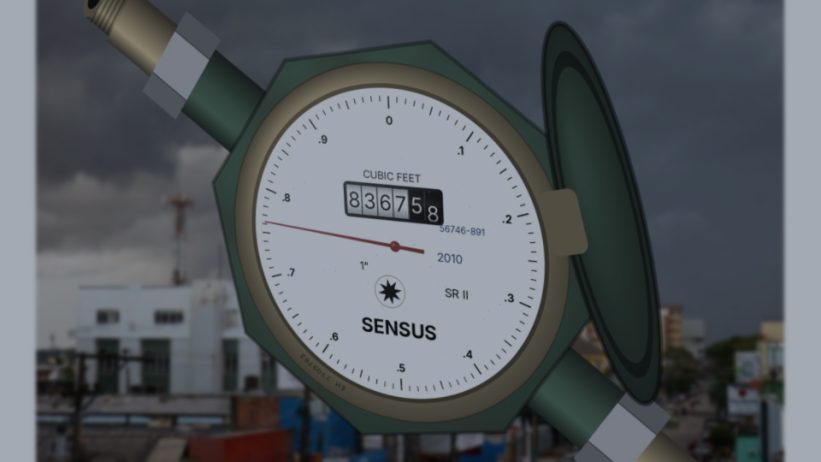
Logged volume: 836757.76 ft³
